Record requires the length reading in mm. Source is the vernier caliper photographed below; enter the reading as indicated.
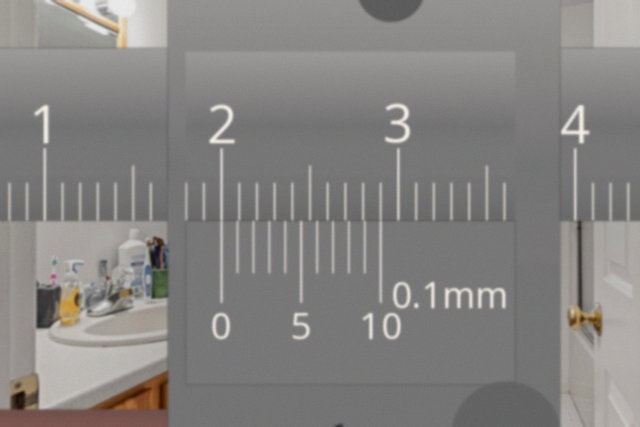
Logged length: 20.0 mm
